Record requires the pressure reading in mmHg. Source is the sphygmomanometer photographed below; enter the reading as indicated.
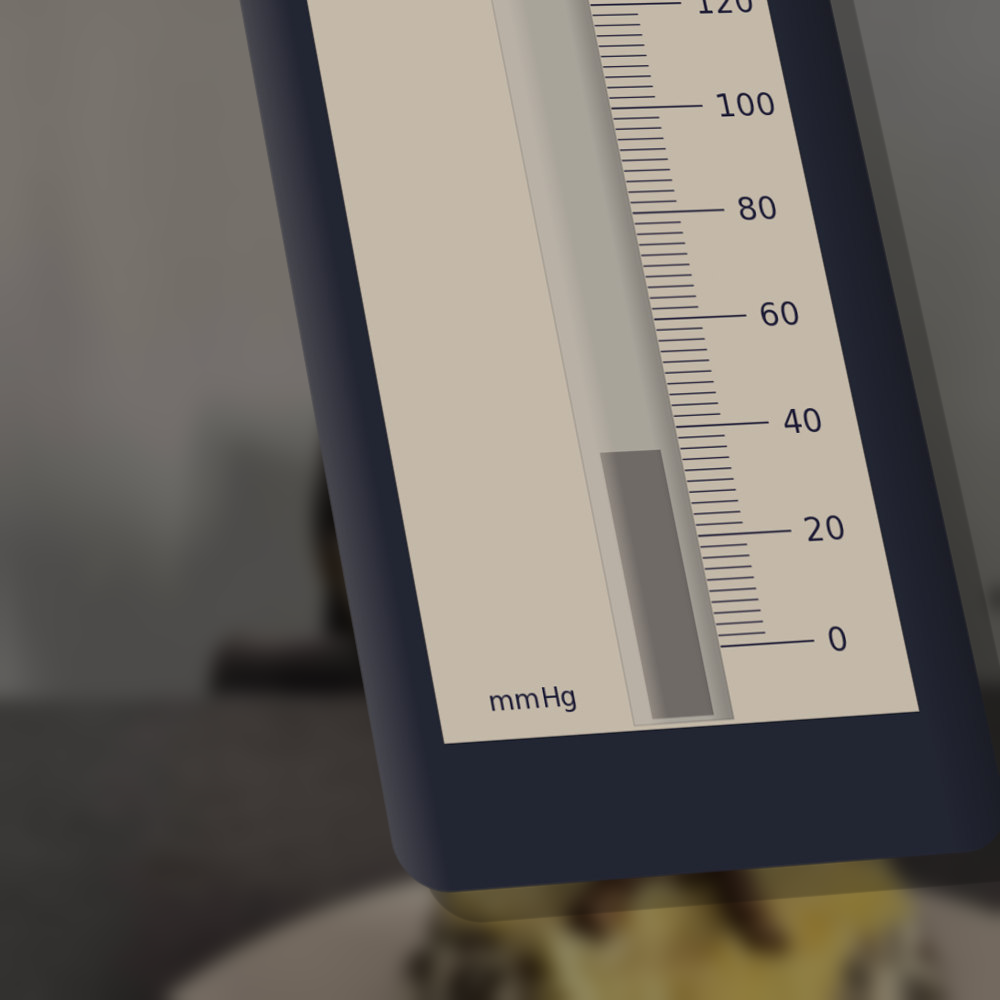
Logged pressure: 36 mmHg
